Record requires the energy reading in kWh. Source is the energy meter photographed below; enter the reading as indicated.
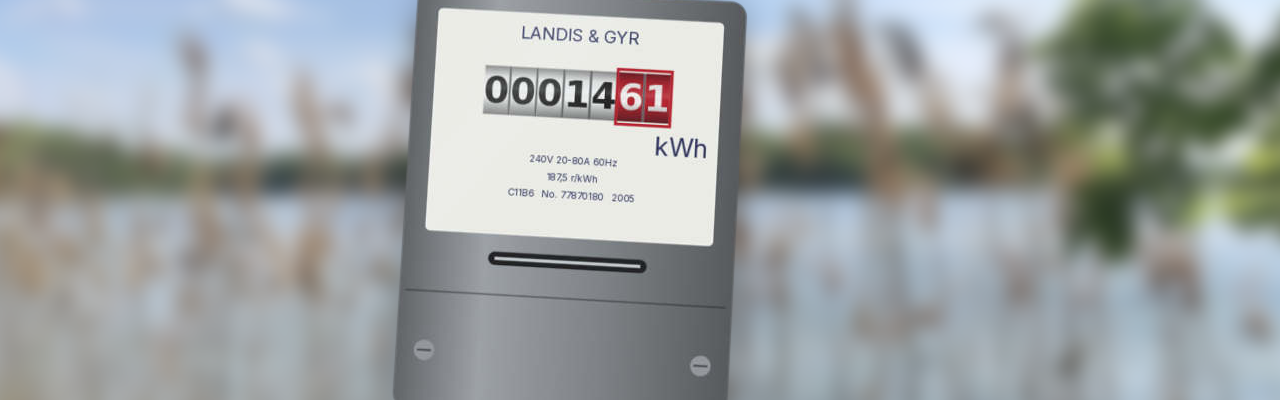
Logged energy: 14.61 kWh
